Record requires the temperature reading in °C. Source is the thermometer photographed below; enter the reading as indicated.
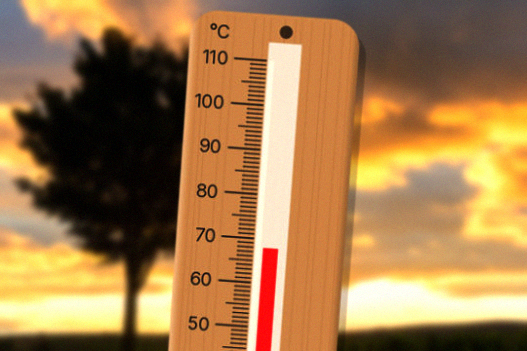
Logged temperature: 68 °C
